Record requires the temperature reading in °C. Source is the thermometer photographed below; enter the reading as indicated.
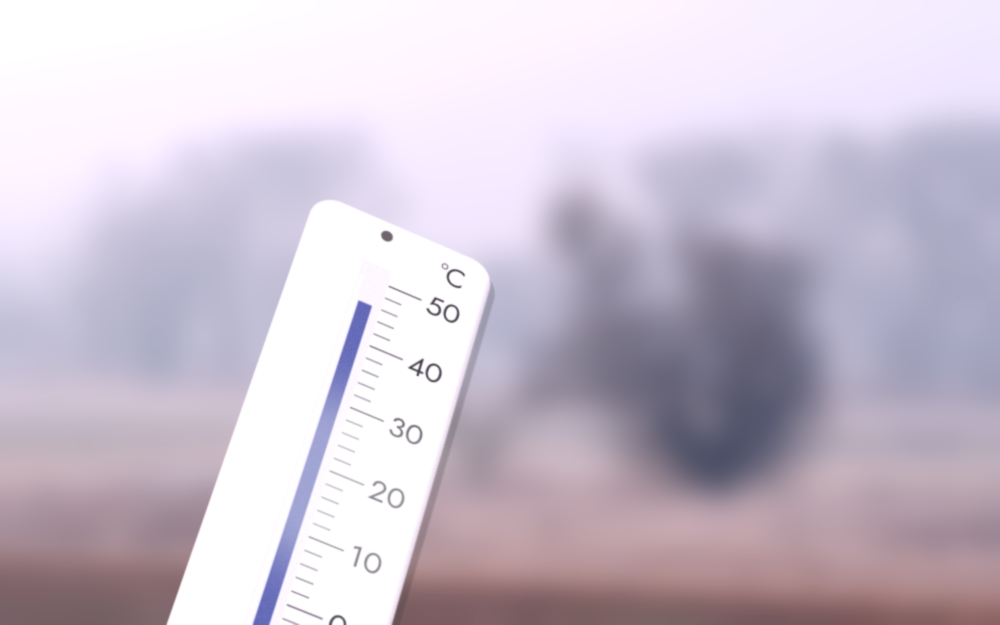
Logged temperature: 46 °C
